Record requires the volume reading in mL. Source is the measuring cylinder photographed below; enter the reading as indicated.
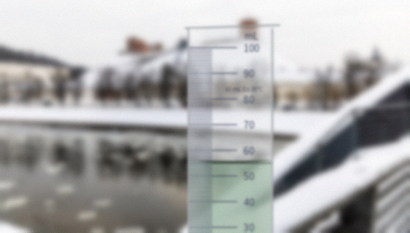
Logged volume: 55 mL
